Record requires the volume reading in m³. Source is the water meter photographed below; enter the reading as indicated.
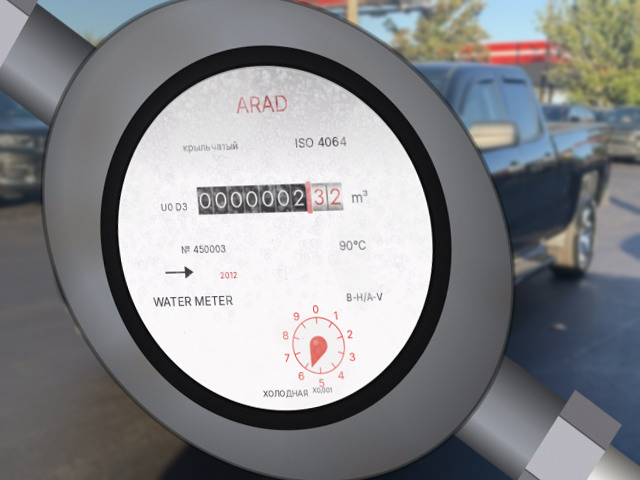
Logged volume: 2.325 m³
